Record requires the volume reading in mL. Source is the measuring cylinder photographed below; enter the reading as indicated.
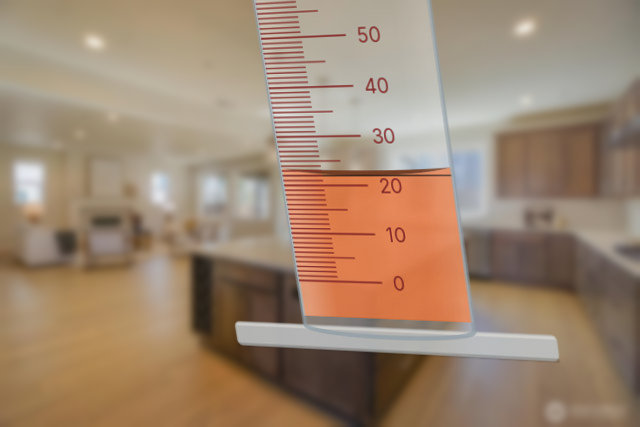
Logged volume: 22 mL
